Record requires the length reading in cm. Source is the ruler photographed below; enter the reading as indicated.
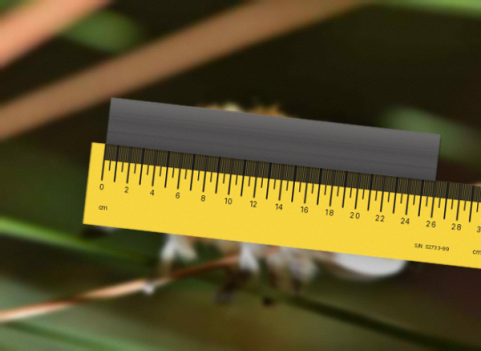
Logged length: 26 cm
